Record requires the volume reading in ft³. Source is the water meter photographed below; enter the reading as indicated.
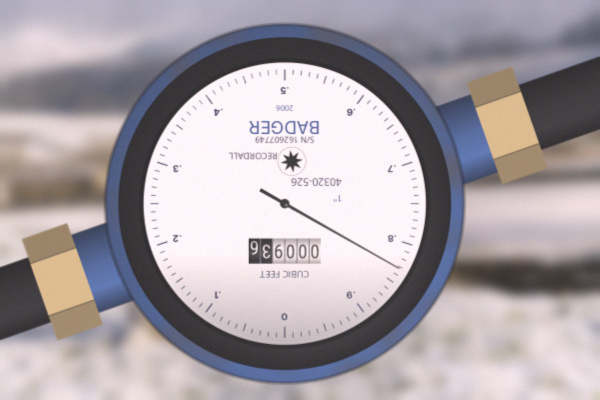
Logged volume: 935.83 ft³
